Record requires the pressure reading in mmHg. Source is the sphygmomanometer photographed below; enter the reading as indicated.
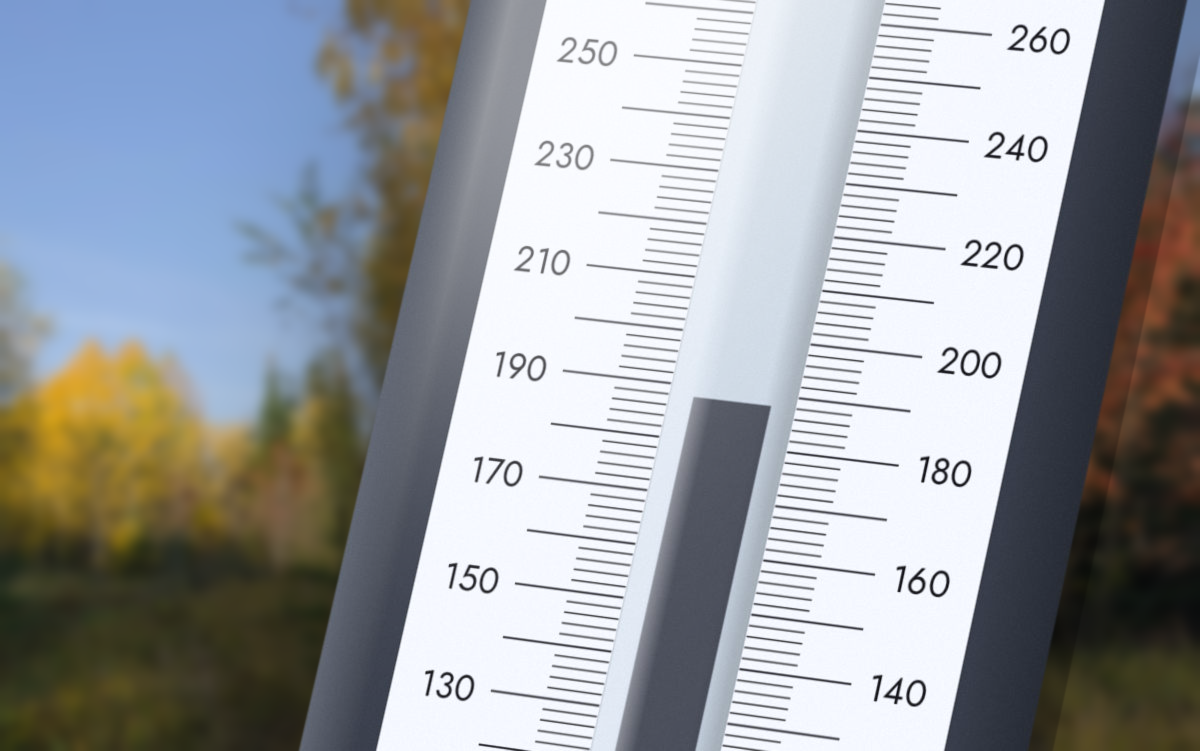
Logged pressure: 188 mmHg
